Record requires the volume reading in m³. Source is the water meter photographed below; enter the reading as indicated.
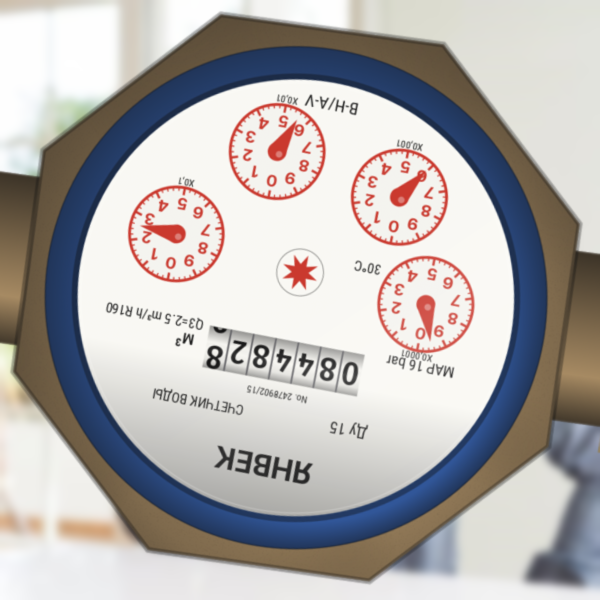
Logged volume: 844828.2559 m³
